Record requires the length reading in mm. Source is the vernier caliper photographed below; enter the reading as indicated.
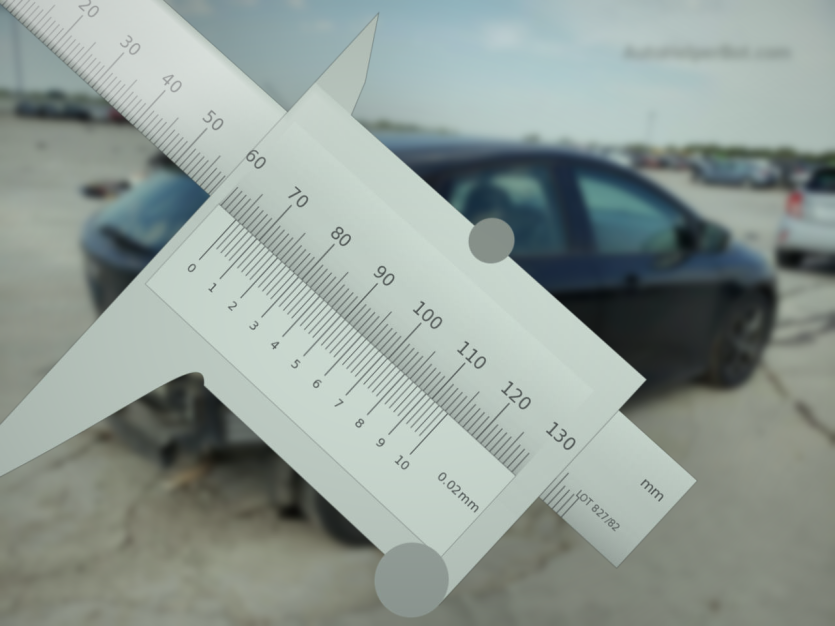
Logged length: 64.6 mm
